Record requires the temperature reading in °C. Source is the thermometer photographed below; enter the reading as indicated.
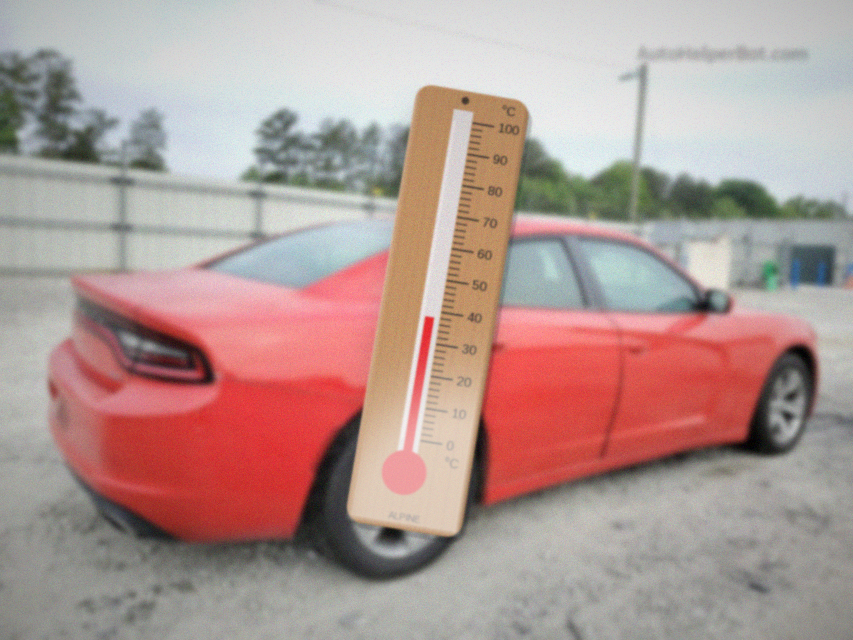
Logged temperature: 38 °C
